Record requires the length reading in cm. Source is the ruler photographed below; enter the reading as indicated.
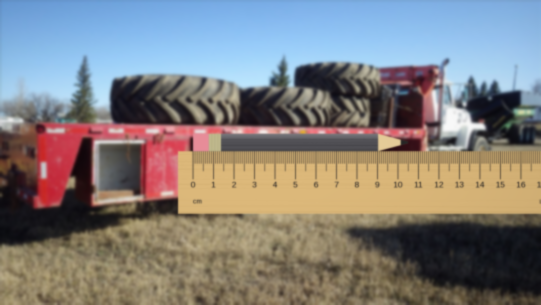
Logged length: 10.5 cm
